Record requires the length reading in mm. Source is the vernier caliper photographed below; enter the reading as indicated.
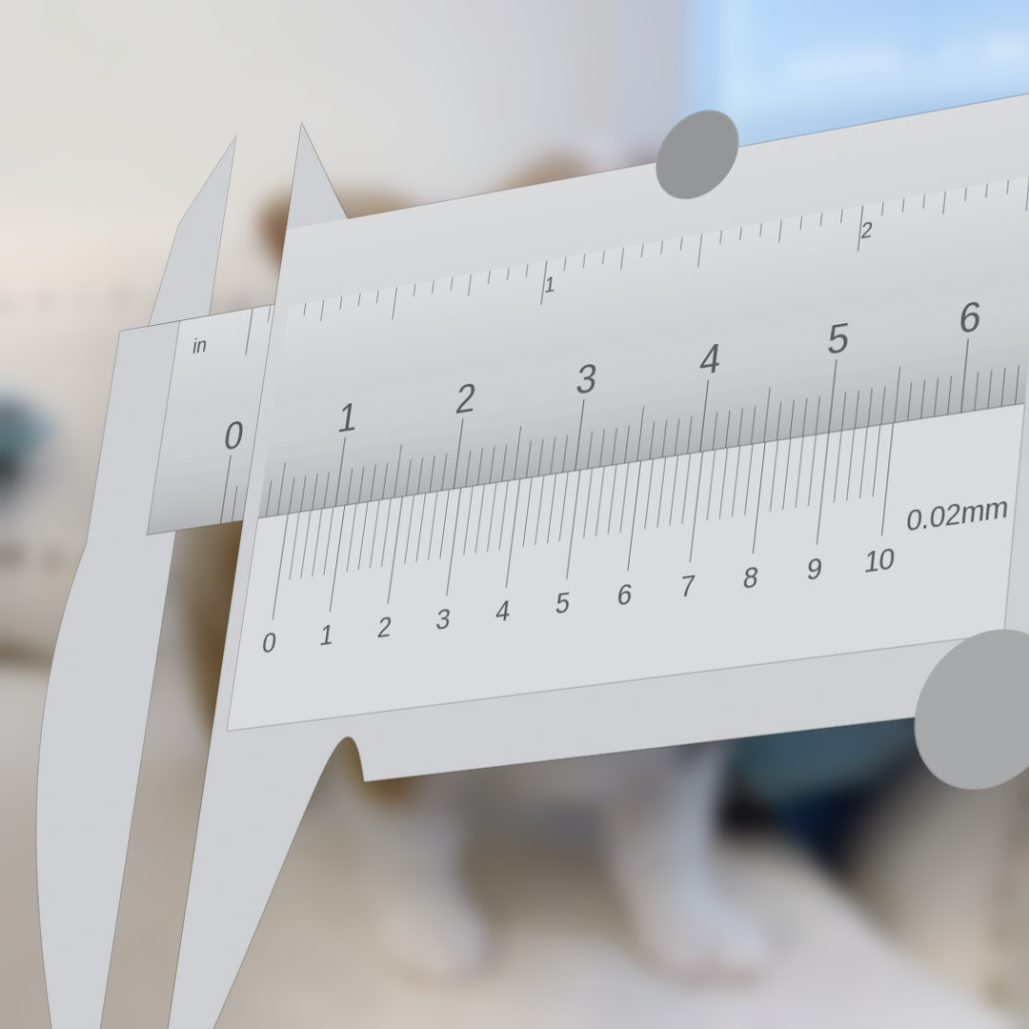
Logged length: 5.9 mm
